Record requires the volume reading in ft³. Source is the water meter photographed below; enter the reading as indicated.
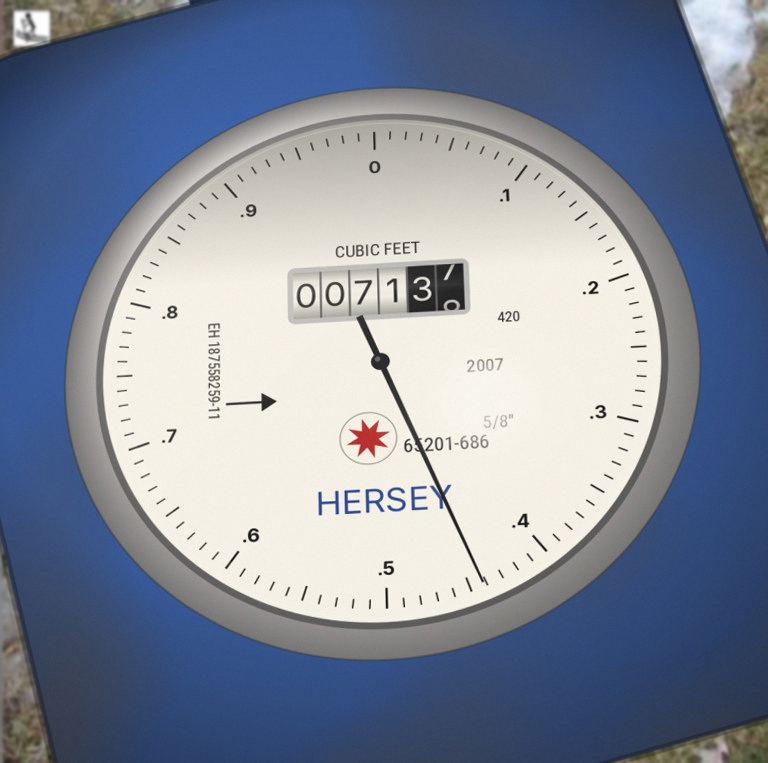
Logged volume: 7137.44 ft³
